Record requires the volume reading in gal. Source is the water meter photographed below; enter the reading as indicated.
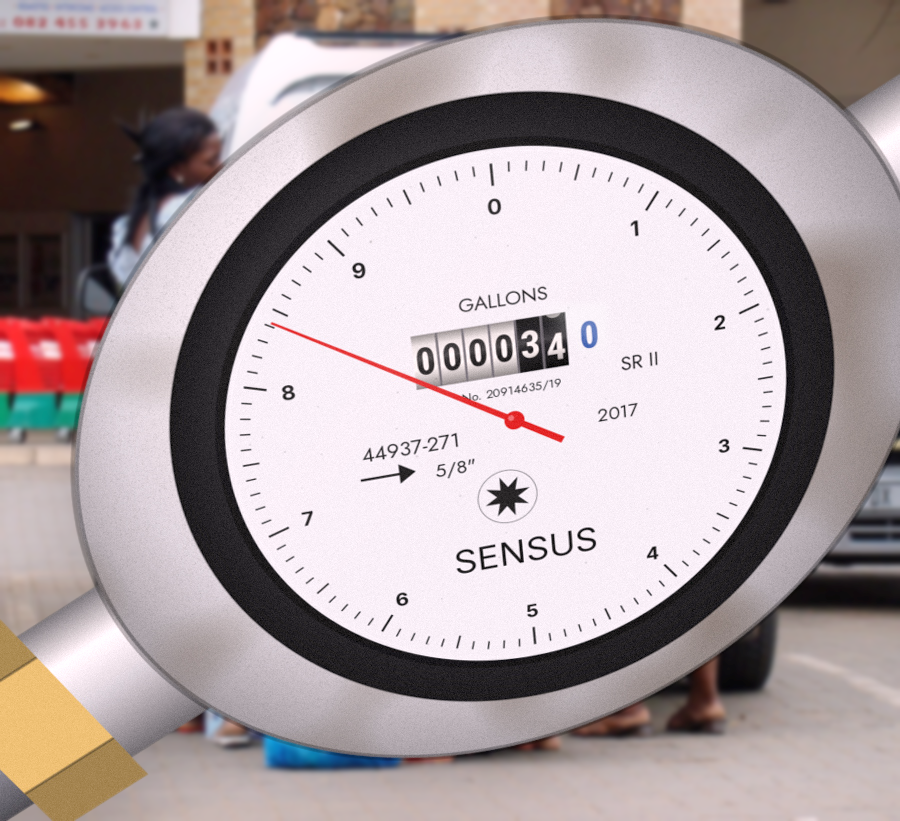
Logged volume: 338.4 gal
